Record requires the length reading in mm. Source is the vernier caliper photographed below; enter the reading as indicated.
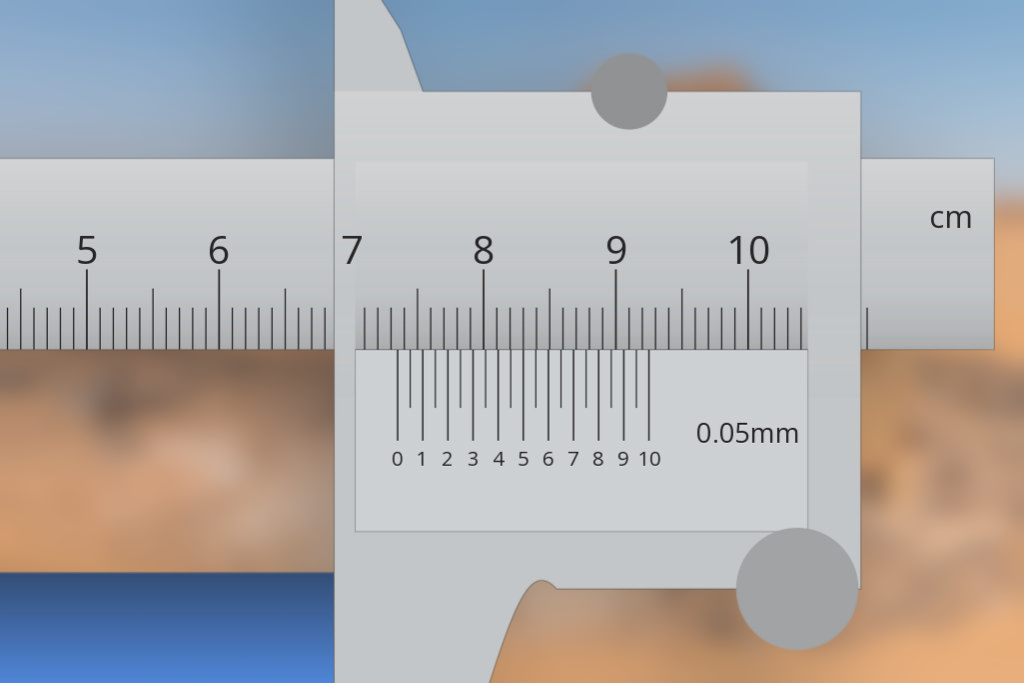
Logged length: 73.5 mm
